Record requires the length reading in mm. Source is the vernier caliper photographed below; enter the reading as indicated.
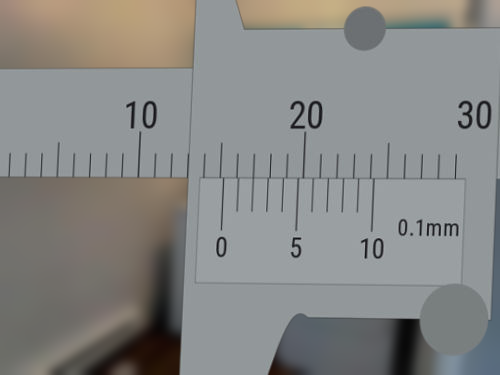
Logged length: 15.2 mm
